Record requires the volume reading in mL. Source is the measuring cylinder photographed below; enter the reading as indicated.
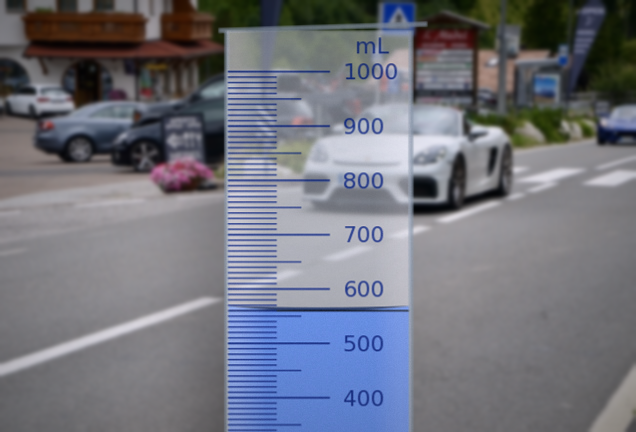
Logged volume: 560 mL
